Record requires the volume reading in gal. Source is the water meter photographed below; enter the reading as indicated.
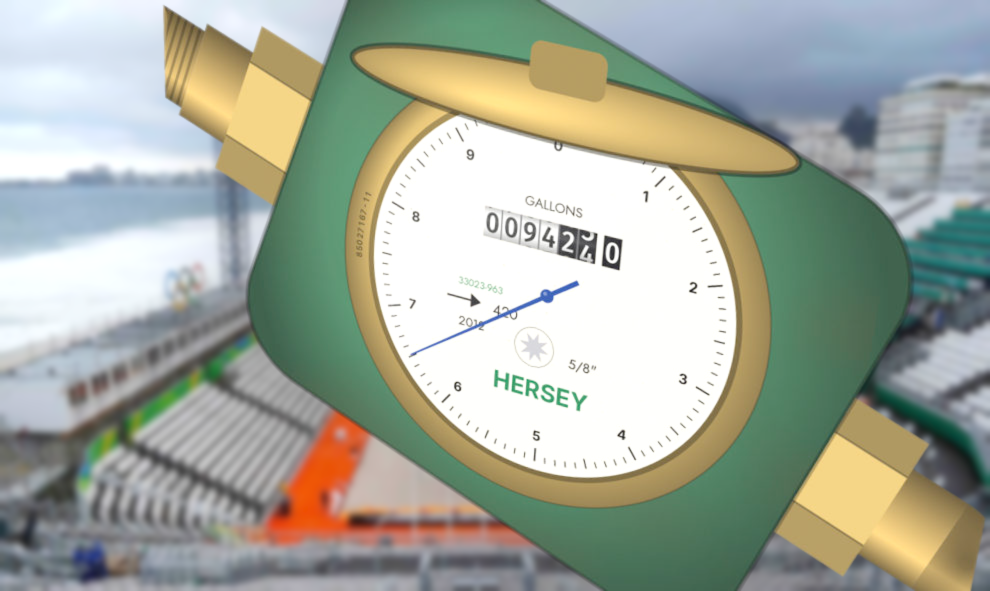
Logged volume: 94236.5 gal
